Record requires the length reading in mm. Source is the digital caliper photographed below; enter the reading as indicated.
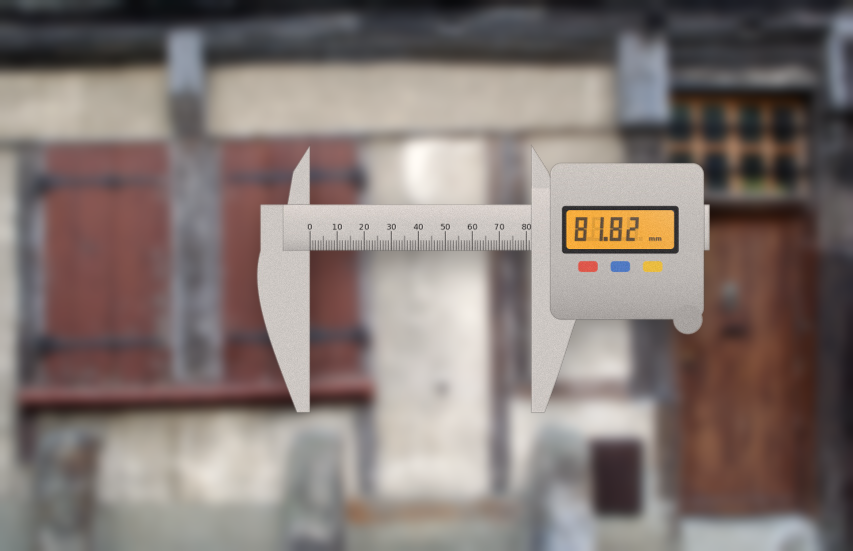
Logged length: 81.82 mm
